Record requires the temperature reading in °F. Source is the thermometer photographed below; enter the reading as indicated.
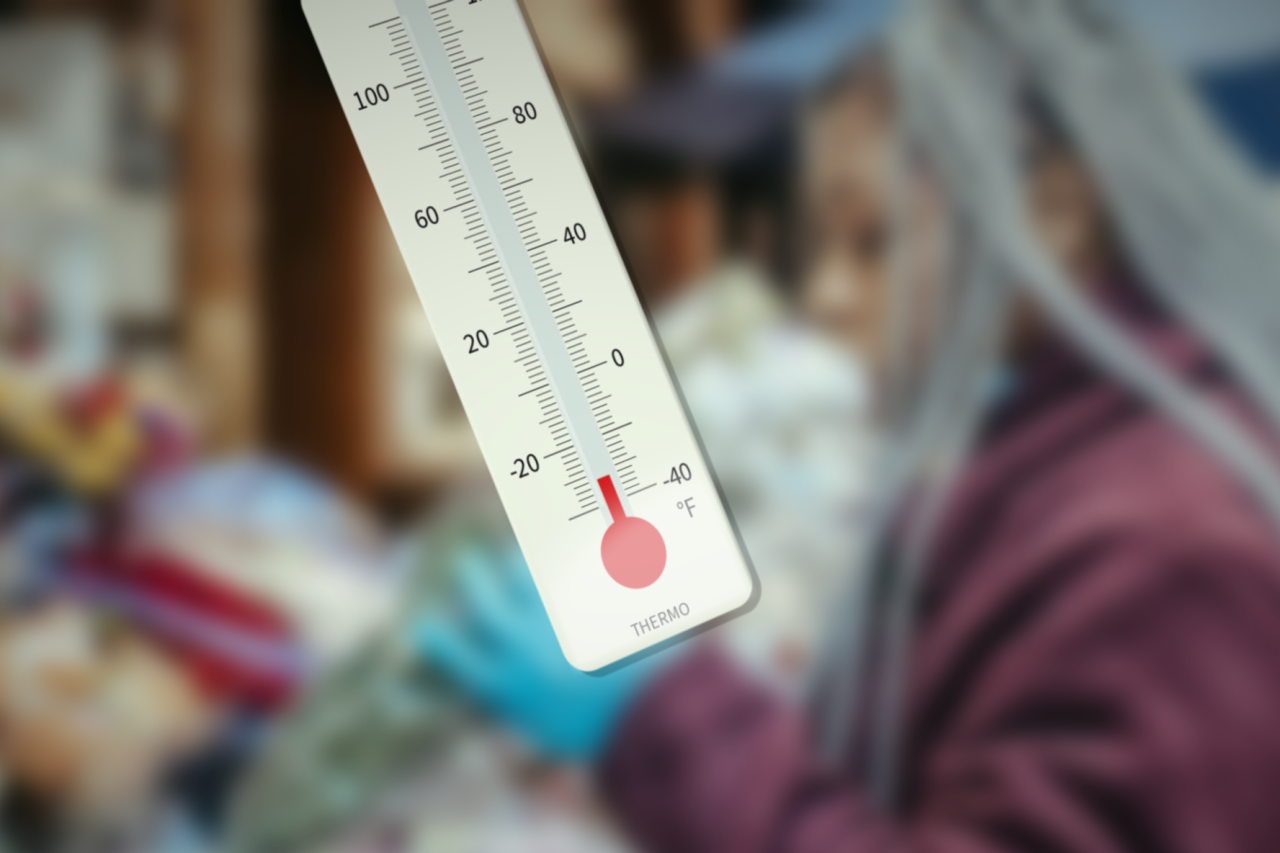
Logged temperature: -32 °F
